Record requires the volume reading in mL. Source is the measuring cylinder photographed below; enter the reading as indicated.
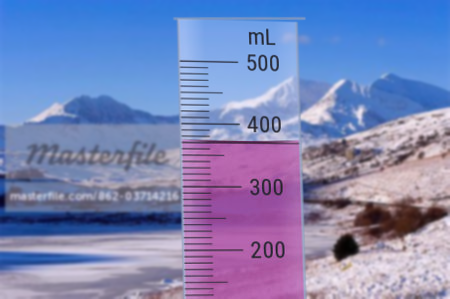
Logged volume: 370 mL
